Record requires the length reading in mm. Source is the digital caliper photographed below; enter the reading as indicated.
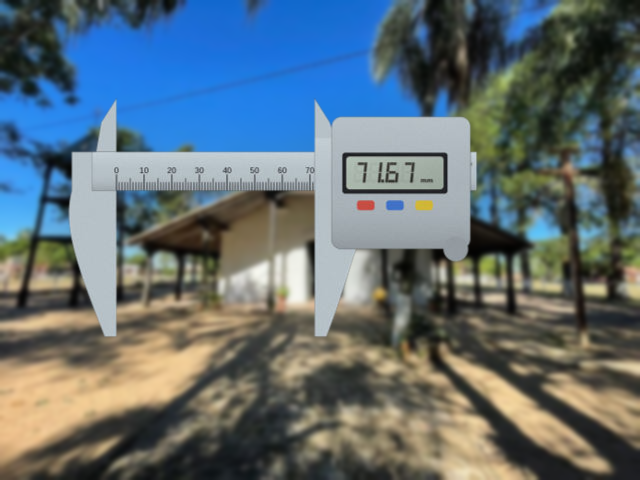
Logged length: 71.67 mm
